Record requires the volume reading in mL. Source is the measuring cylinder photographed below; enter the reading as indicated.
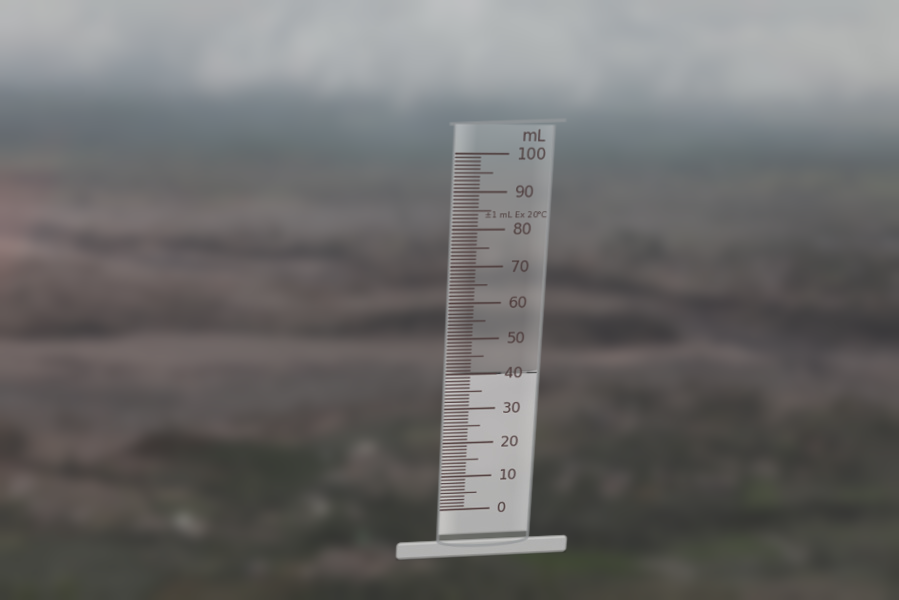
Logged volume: 40 mL
